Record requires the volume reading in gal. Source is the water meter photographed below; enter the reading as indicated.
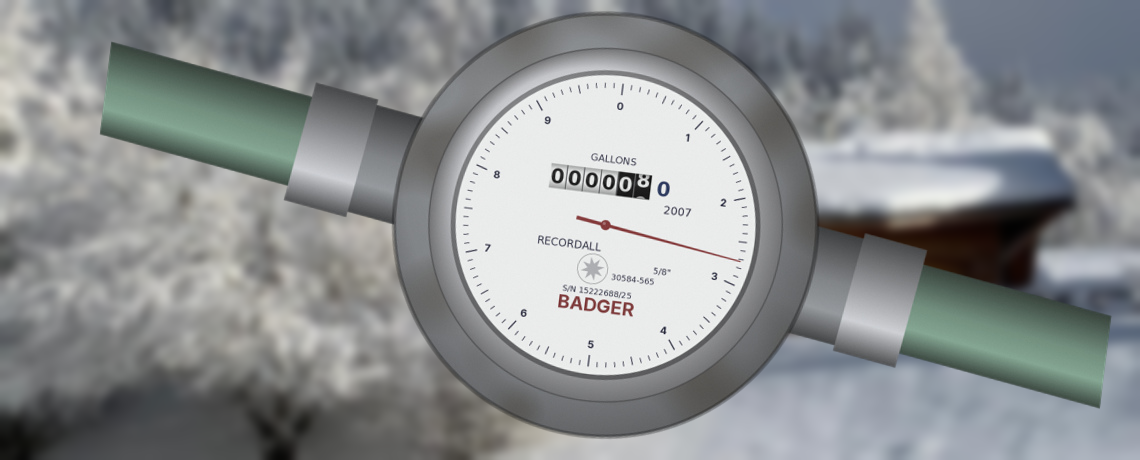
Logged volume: 82.7 gal
